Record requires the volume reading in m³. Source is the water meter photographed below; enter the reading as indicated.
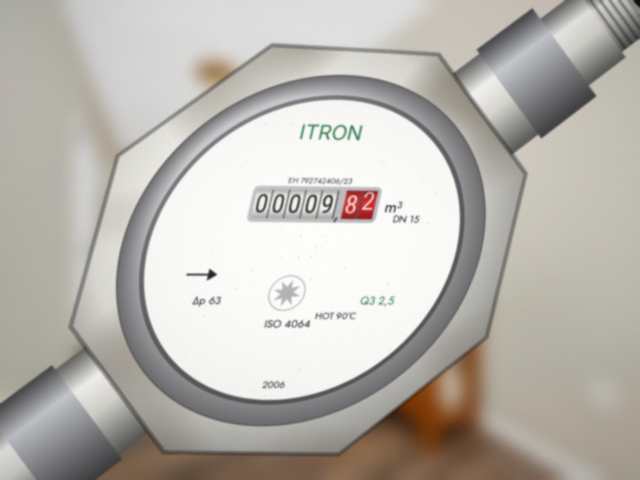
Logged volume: 9.82 m³
